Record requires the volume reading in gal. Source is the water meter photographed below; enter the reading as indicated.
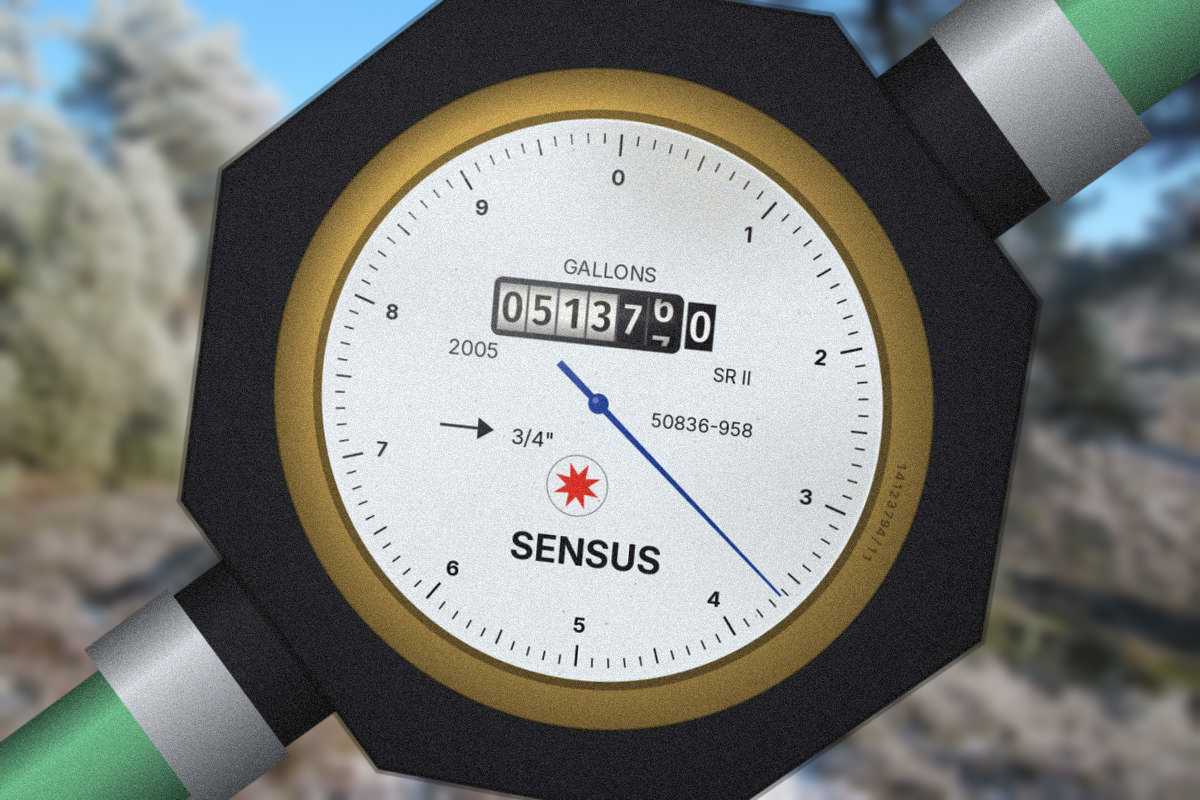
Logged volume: 513763.6 gal
